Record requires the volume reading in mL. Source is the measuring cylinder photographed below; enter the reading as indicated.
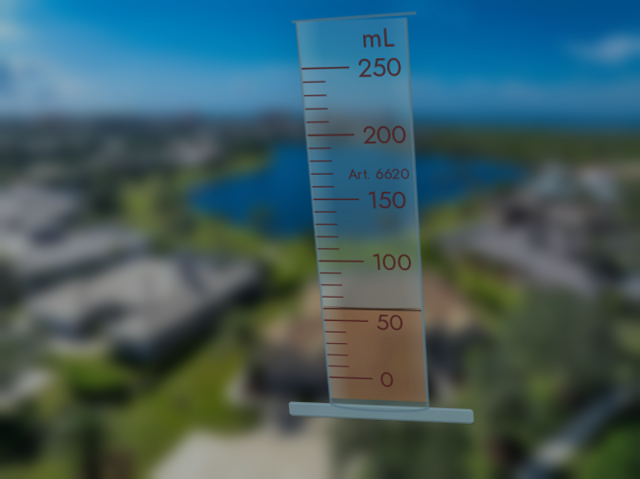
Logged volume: 60 mL
